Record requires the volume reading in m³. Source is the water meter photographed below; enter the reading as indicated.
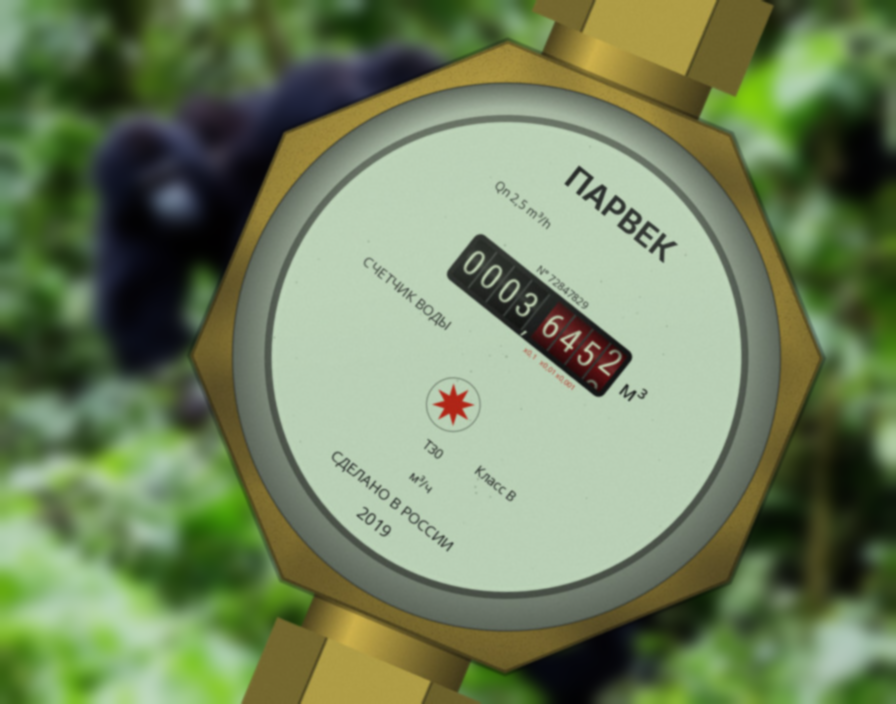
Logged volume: 3.6452 m³
